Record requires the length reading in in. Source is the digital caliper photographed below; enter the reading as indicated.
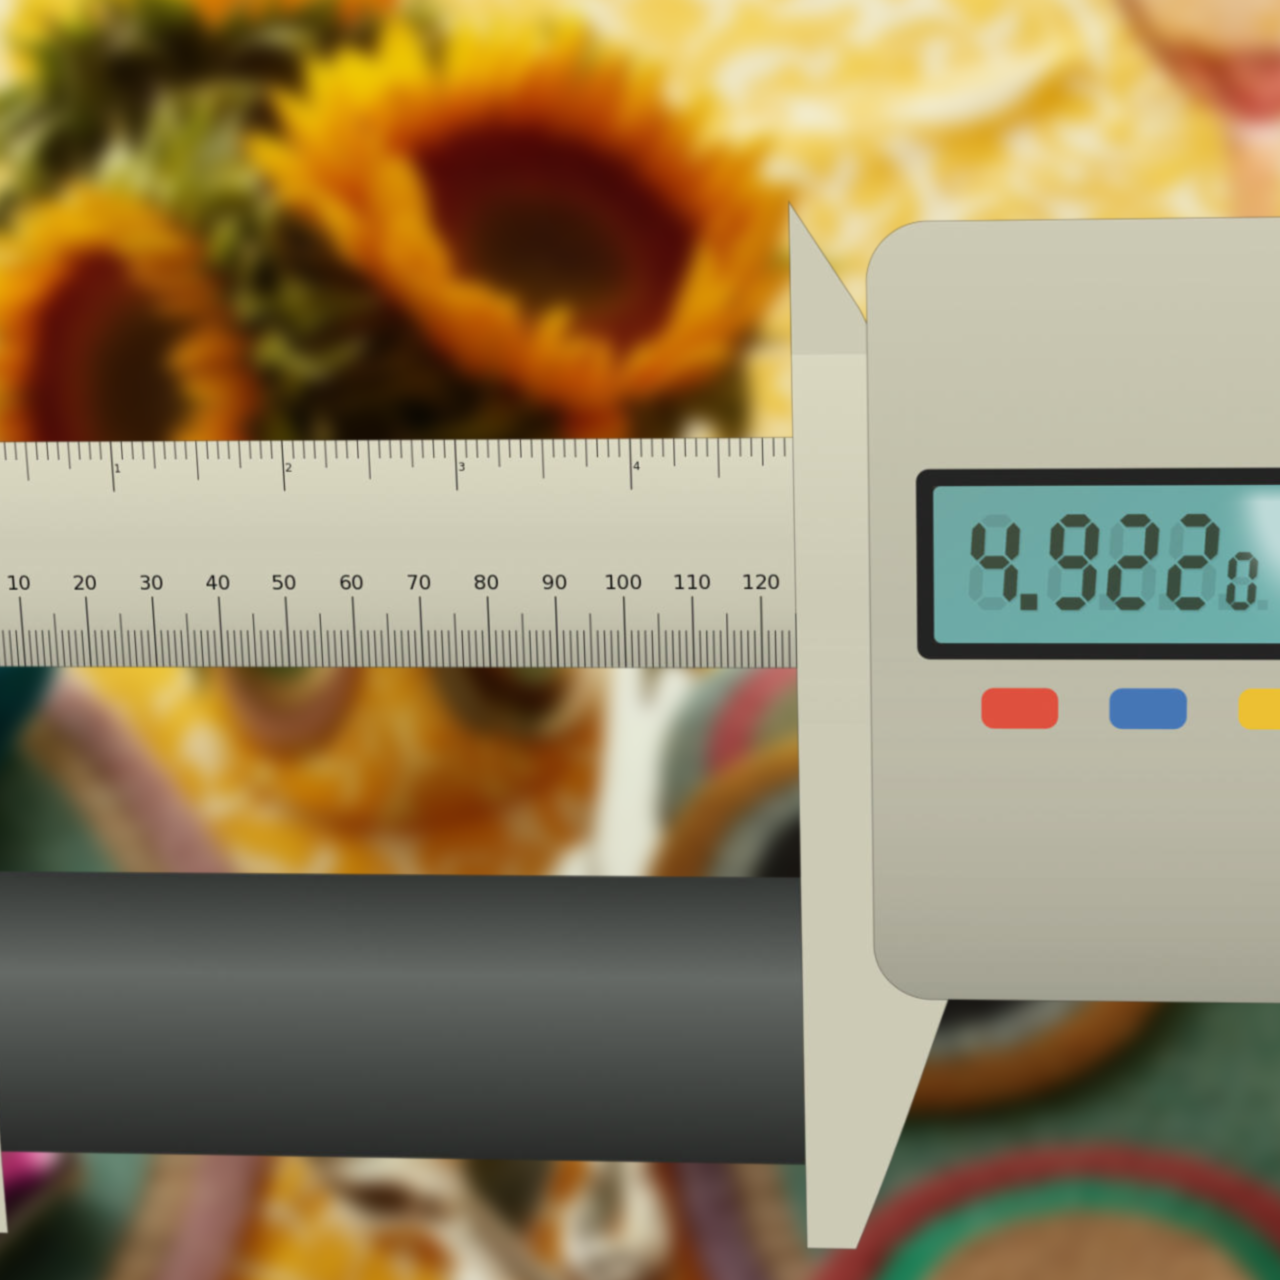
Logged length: 4.9220 in
